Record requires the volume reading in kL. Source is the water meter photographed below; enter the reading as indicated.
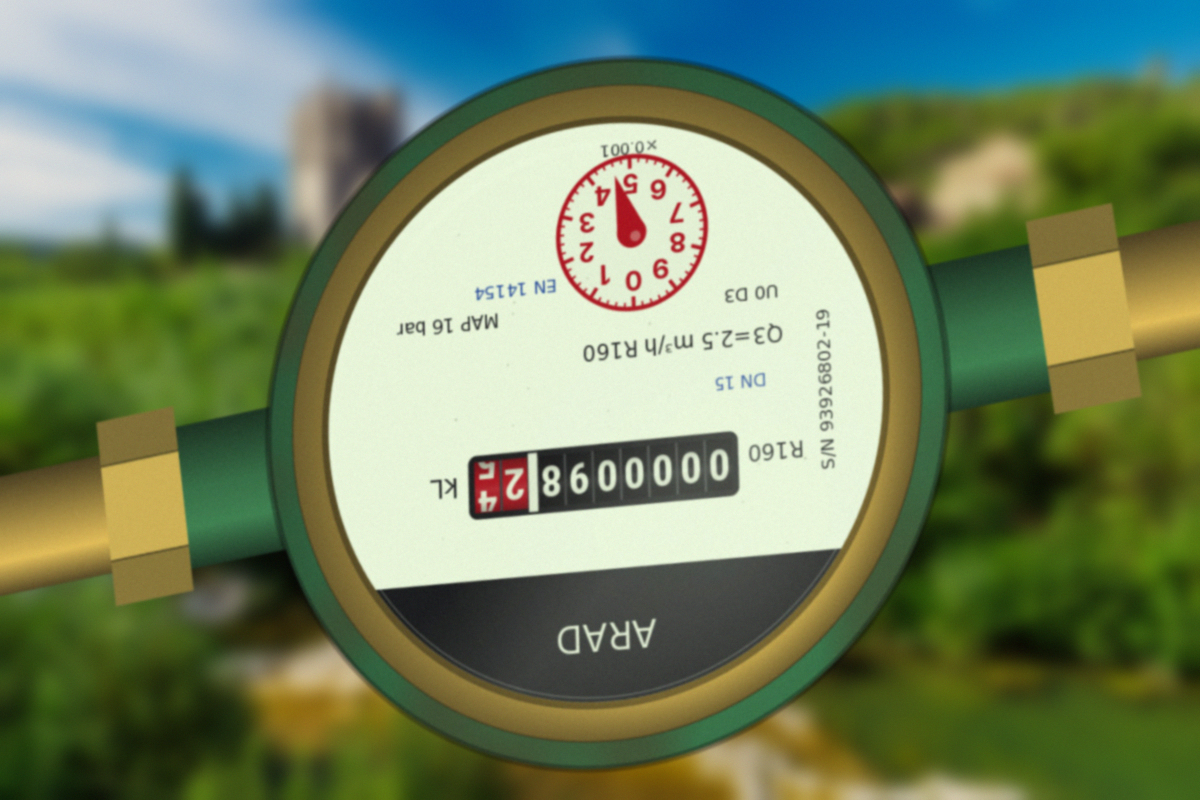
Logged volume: 98.244 kL
